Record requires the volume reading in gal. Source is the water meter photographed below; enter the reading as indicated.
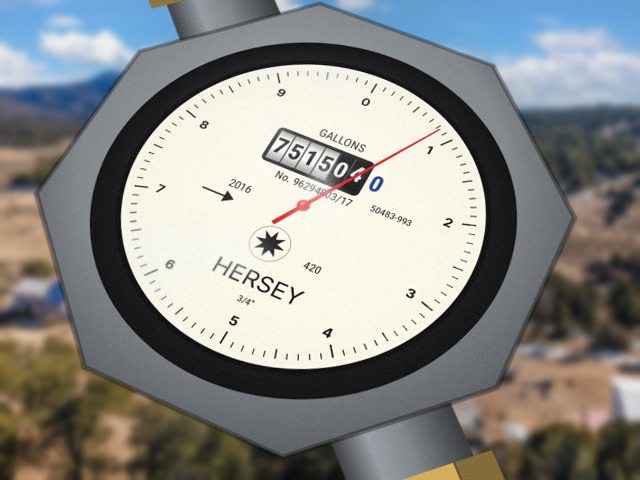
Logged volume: 7515040.8 gal
